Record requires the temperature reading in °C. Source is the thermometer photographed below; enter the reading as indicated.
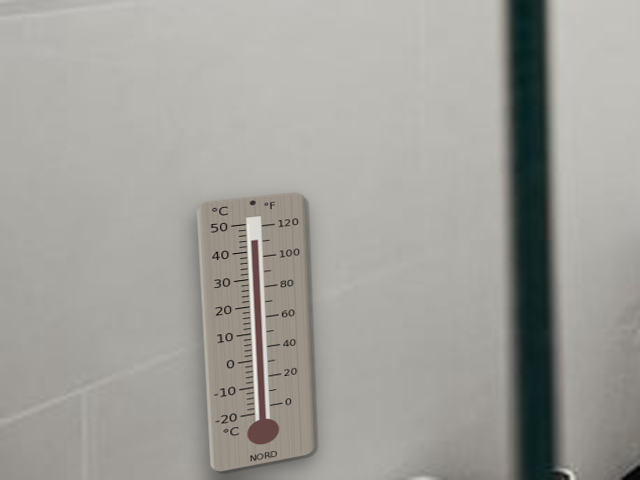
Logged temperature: 44 °C
